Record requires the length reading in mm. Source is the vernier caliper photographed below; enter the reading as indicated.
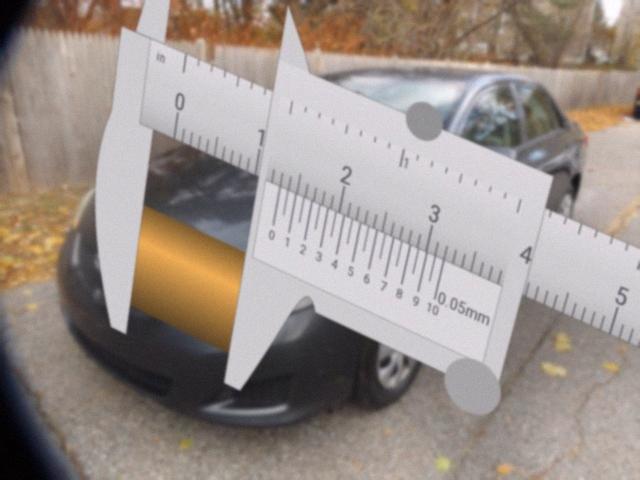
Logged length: 13.0 mm
